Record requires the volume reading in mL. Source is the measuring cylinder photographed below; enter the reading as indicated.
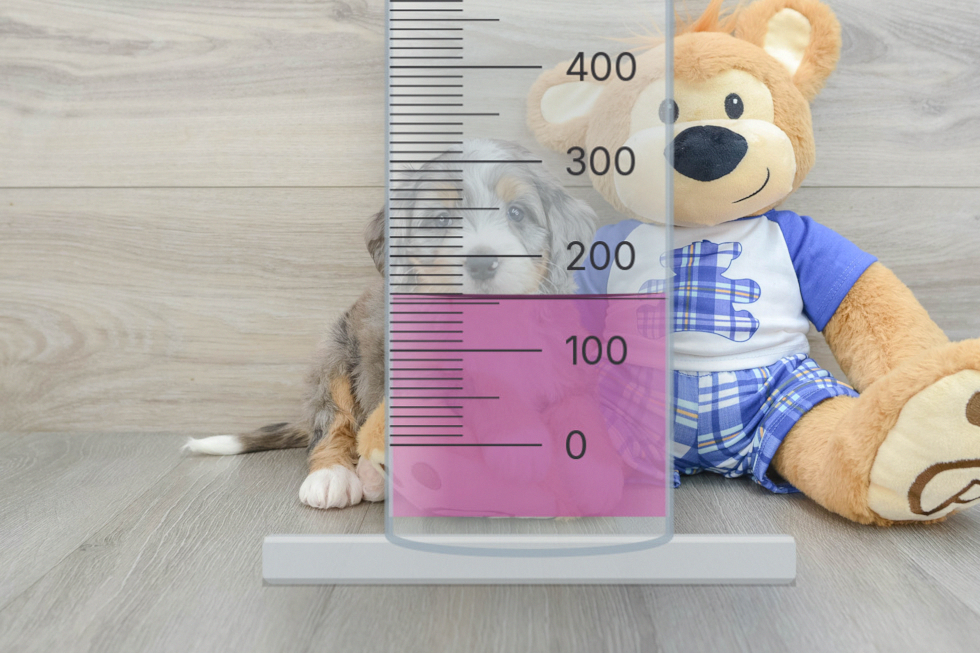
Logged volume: 155 mL
